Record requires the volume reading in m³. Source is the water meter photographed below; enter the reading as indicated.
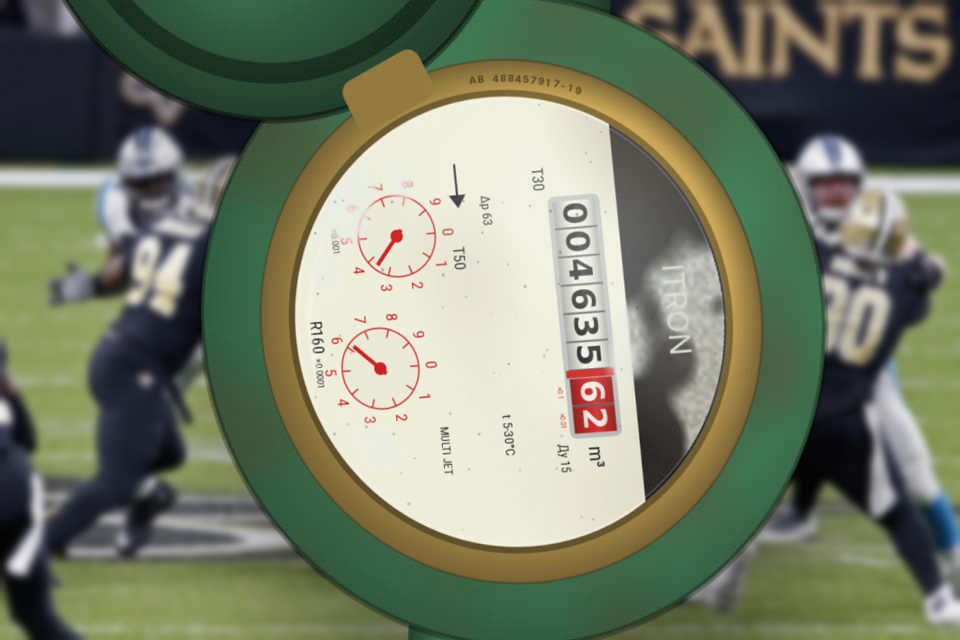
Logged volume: 4635.6236 m³
